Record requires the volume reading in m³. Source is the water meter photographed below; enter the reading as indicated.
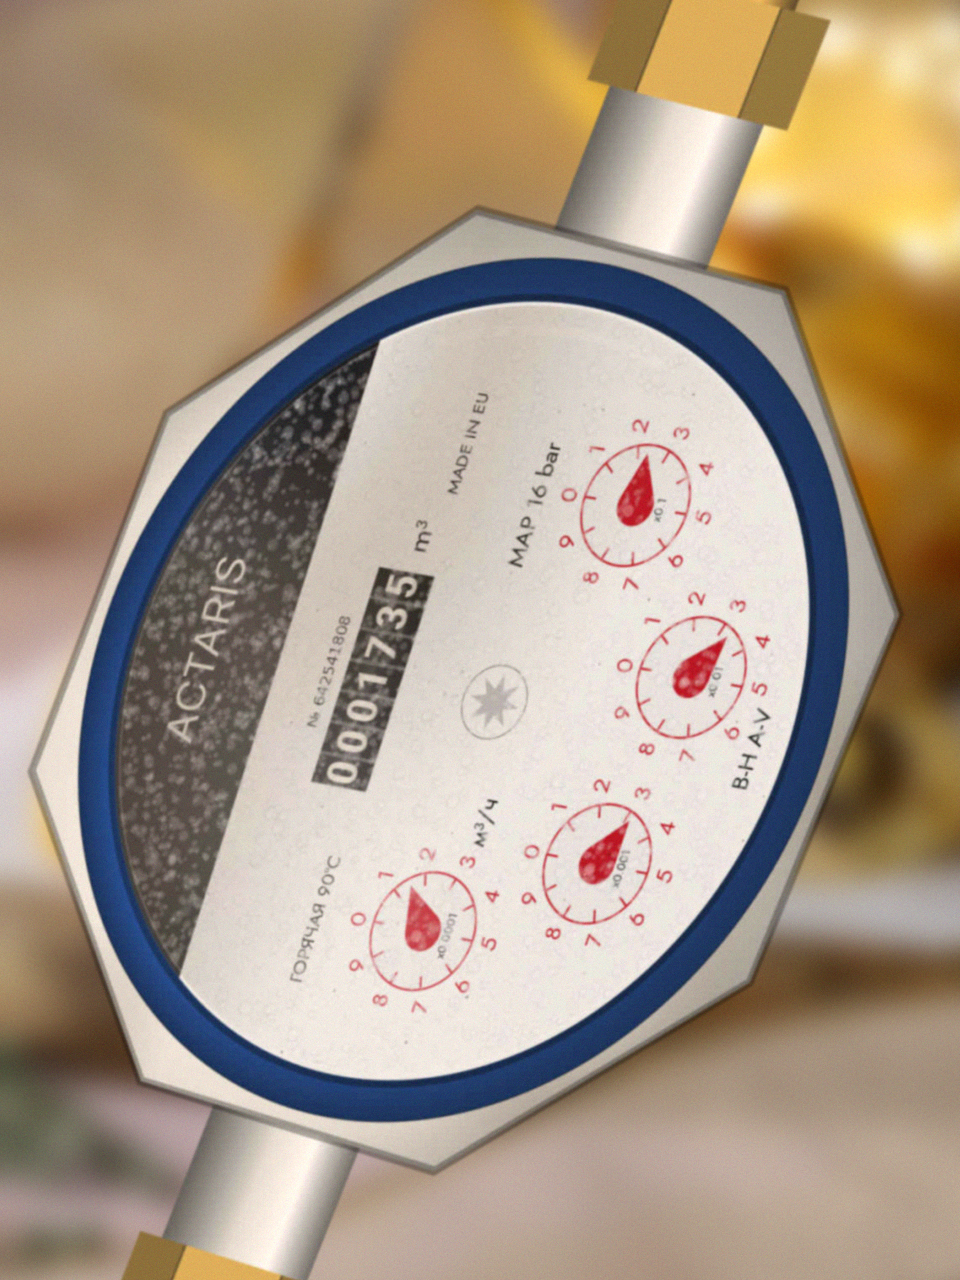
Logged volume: 1735.2331 m³
